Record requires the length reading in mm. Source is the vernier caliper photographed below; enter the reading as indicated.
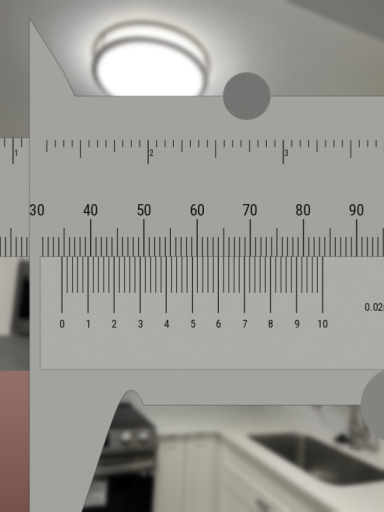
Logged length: 34.6 mm
